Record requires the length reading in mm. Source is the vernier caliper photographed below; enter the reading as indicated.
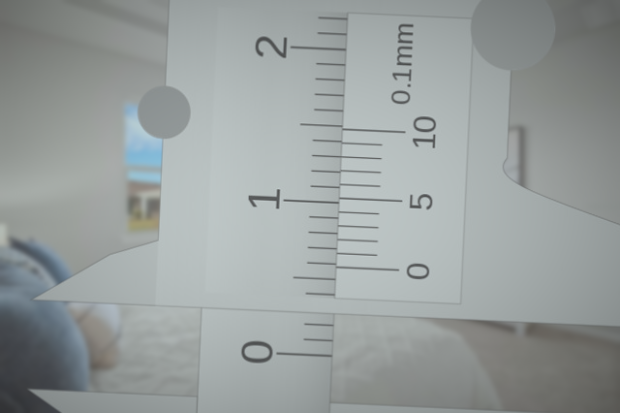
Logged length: 5.8 mm
